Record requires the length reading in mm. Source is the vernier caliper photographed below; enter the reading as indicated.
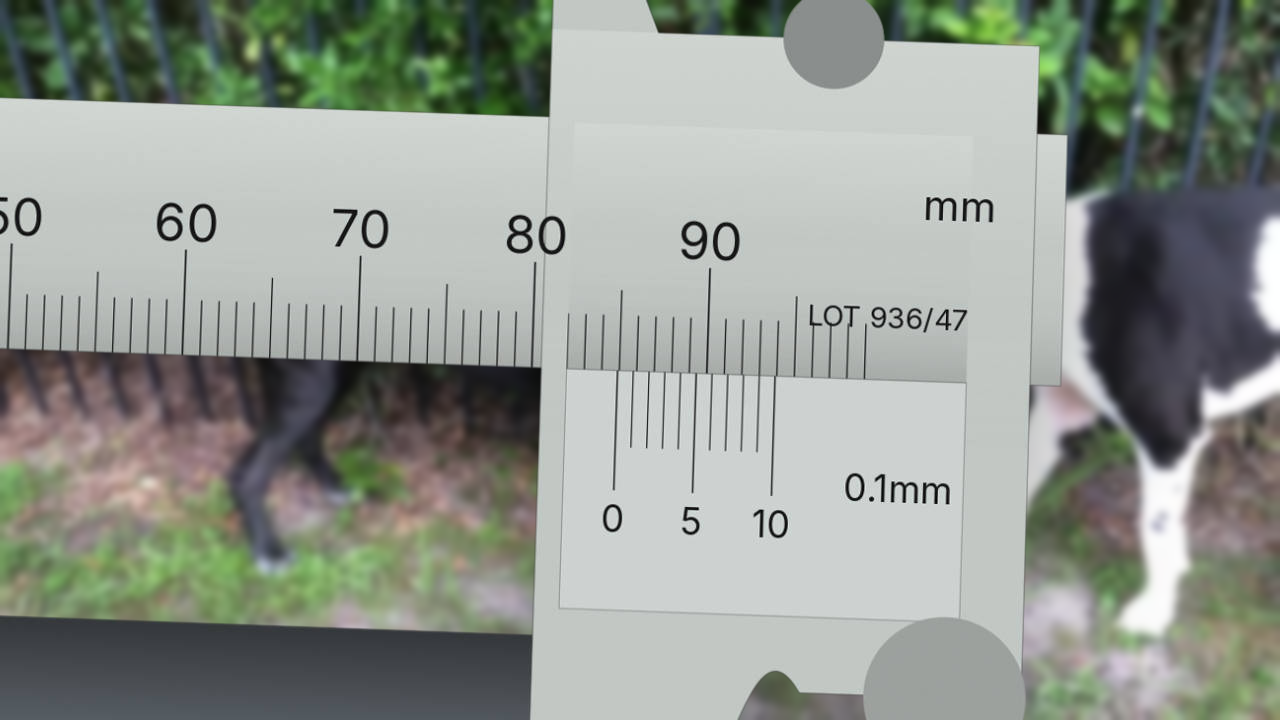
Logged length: 84.9 mm
